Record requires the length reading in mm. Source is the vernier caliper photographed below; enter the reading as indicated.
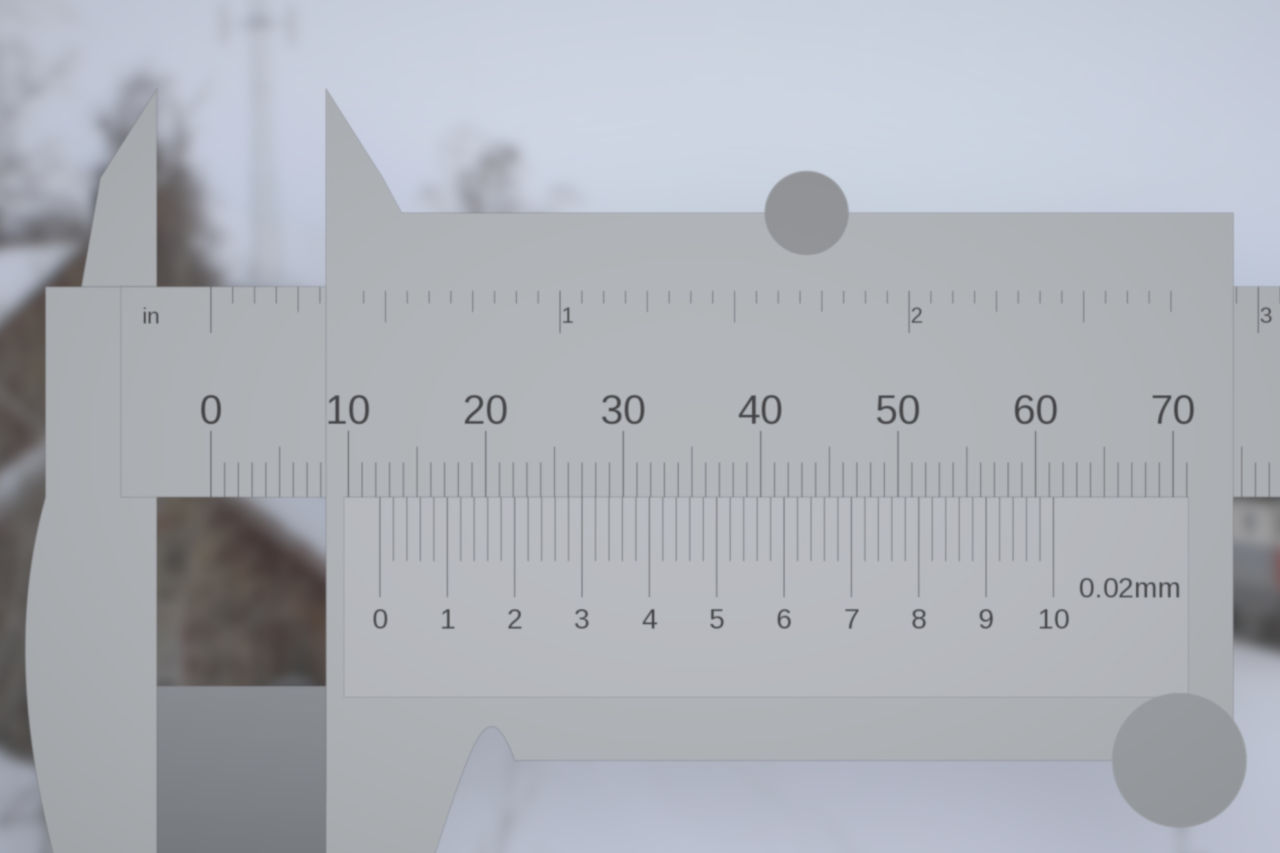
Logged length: 12.3 mm
